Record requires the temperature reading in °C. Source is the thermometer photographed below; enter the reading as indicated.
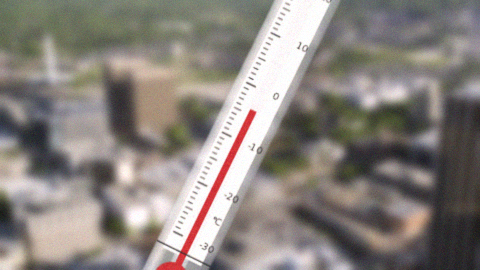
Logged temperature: -4 °C
